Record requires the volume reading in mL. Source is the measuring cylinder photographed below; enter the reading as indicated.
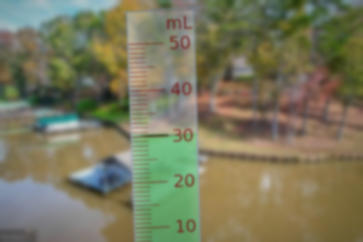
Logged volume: 30 mL
